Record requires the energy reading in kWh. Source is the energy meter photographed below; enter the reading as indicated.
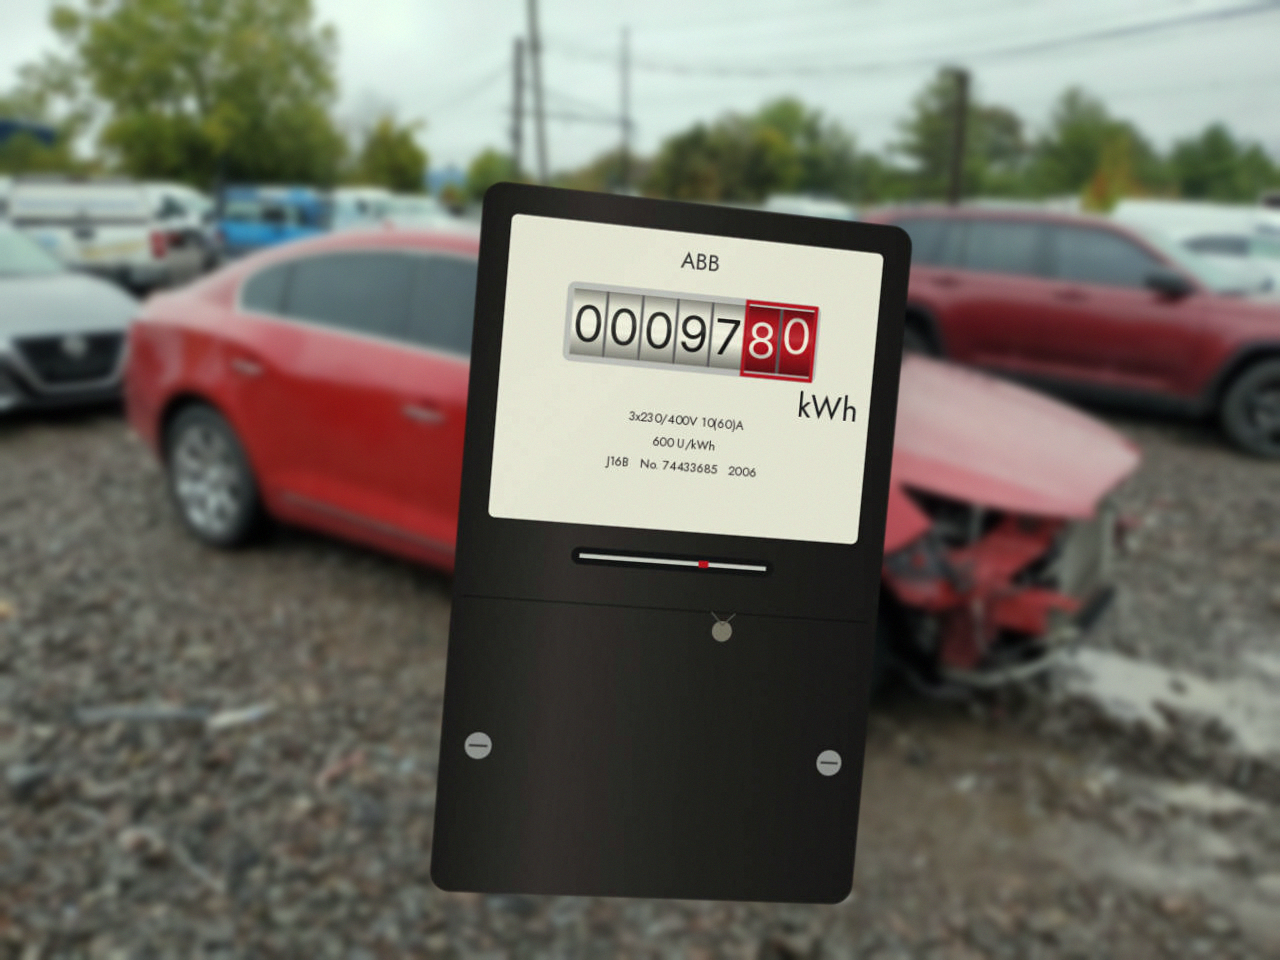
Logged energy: 97.80 kWh
